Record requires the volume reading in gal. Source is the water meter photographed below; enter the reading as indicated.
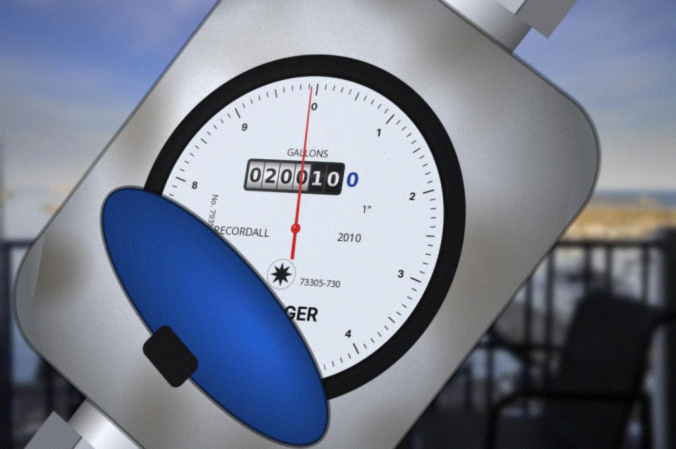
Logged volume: 200099.9 gal
